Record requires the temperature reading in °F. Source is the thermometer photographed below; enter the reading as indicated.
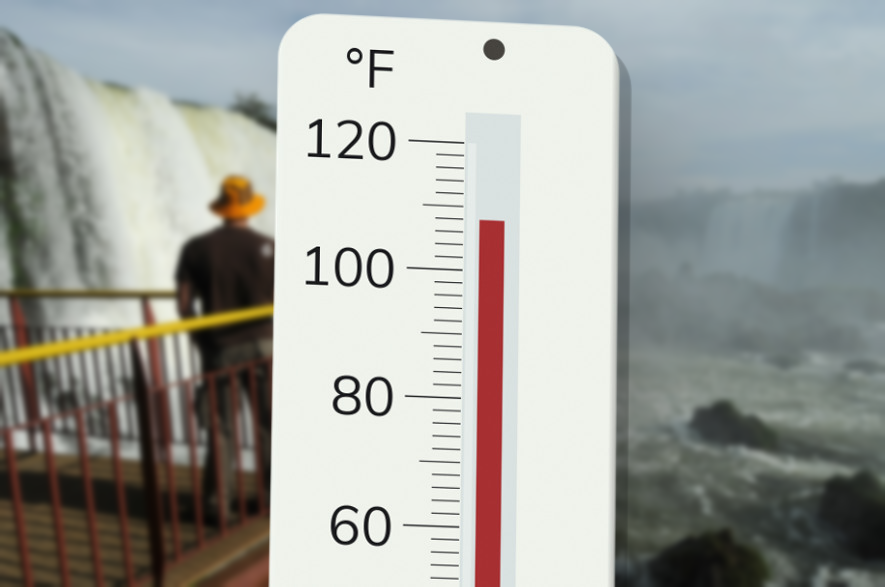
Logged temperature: 108 °F
